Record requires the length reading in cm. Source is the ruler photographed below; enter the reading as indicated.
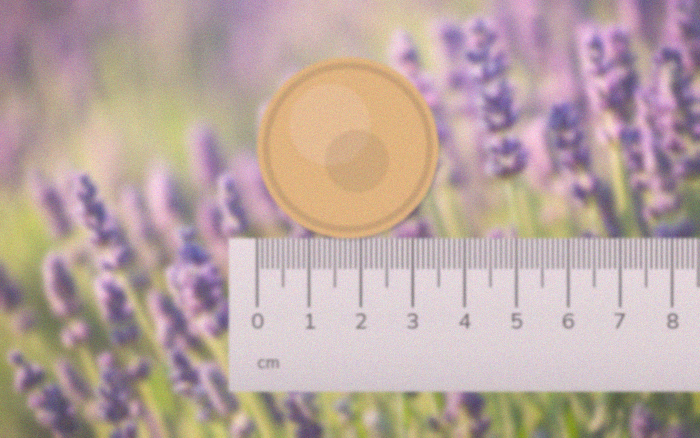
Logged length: 3.5 cm
